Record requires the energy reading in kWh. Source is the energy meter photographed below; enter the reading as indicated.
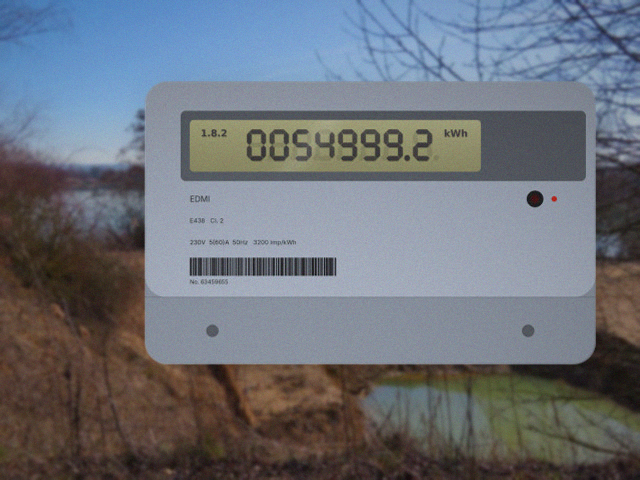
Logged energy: 54999.2 kWh
